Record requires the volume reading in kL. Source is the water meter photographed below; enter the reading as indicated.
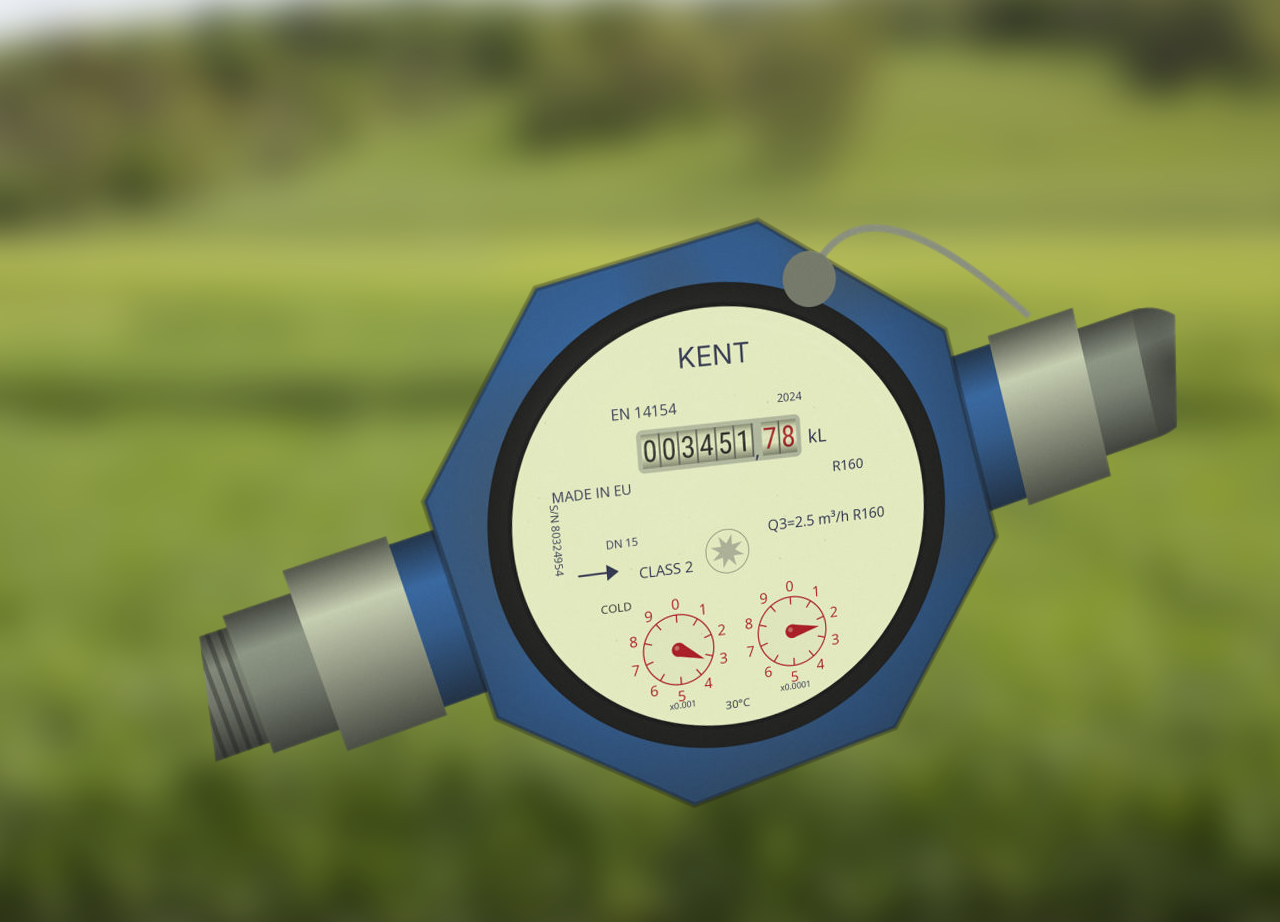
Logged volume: 3451.7832 kL
